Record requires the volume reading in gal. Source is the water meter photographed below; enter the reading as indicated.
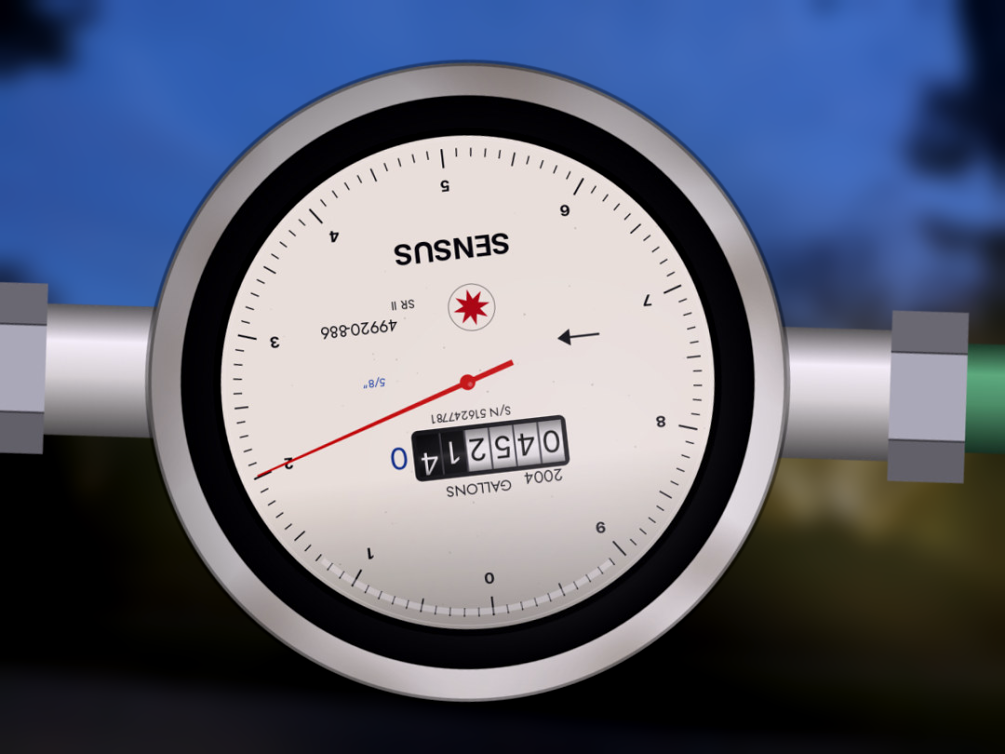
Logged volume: 452142.0 gal
